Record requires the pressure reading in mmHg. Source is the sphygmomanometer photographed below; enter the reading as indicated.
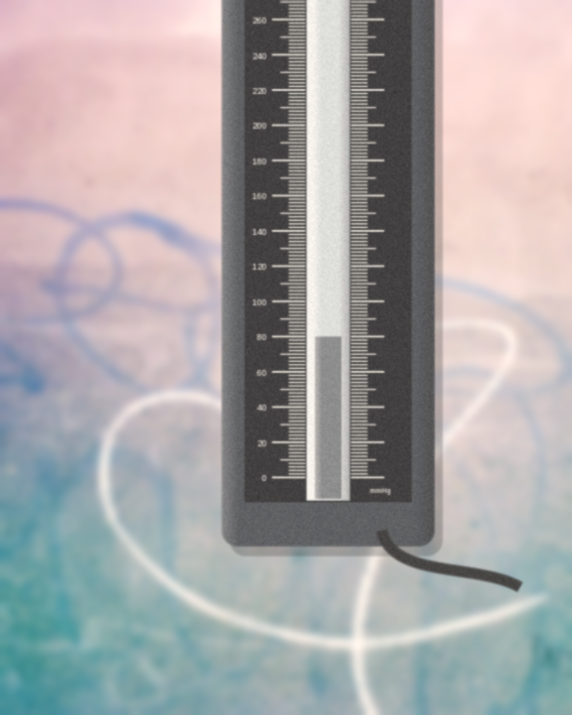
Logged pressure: 80 mmHg
